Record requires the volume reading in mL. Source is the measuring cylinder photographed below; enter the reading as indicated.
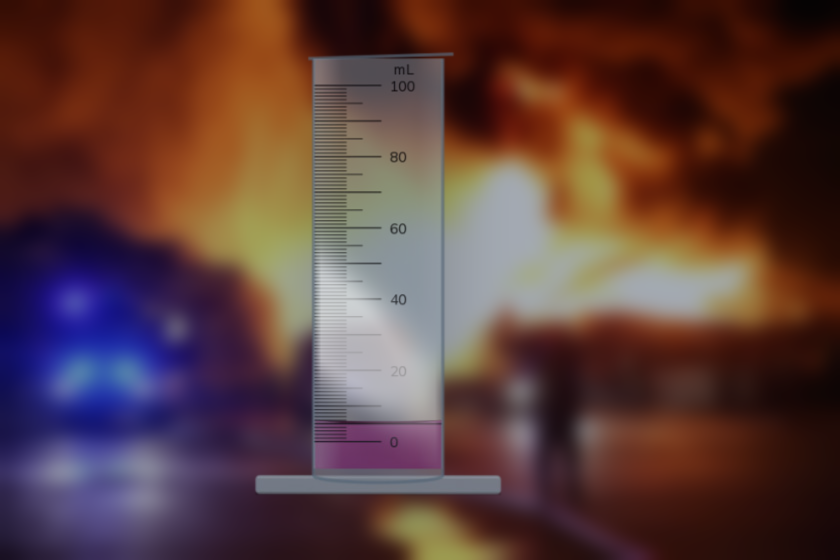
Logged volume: 5 mL
